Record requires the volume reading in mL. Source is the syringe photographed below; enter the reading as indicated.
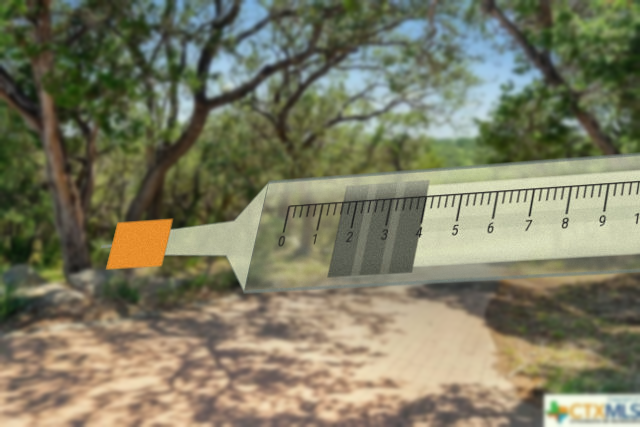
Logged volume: 1.6 mL
